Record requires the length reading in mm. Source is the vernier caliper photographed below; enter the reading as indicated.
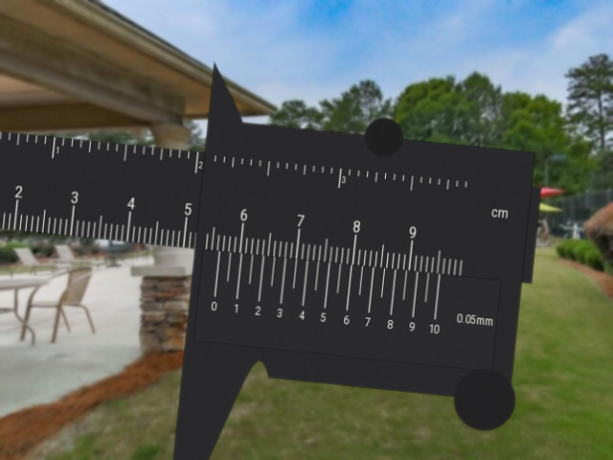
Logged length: 56.4 mm
